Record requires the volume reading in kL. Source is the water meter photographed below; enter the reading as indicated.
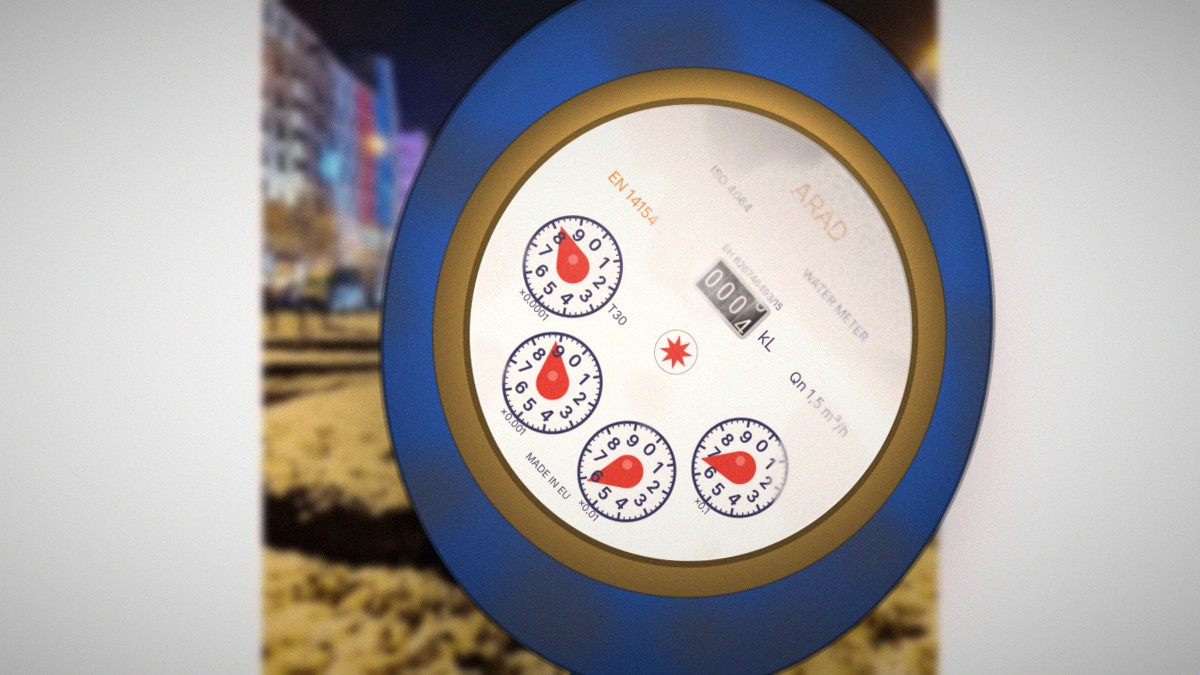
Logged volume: 3.6588 kL
